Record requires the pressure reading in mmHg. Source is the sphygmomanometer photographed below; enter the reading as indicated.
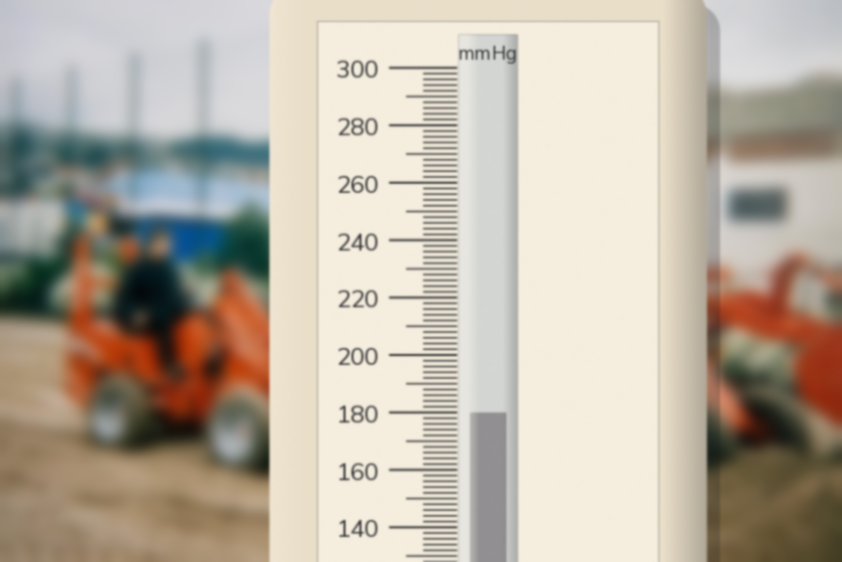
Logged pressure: 180 mmHg
